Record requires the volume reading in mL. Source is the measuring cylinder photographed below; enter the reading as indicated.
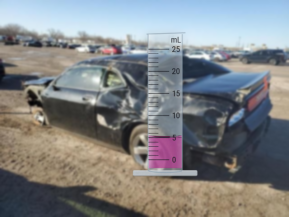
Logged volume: 5 mL
